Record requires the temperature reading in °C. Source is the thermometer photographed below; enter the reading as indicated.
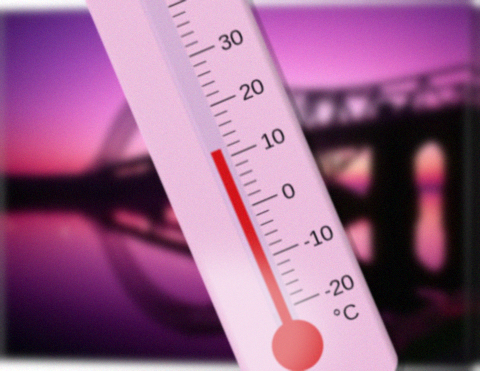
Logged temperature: 12 °C
